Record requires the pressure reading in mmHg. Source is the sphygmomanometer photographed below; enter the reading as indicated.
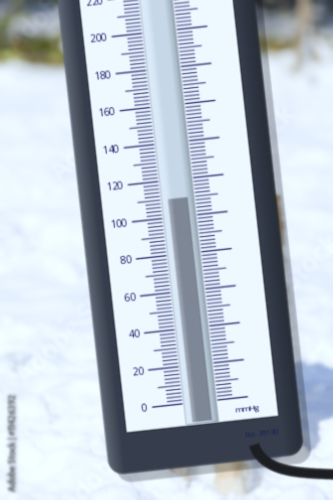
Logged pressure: 110 mmHg
